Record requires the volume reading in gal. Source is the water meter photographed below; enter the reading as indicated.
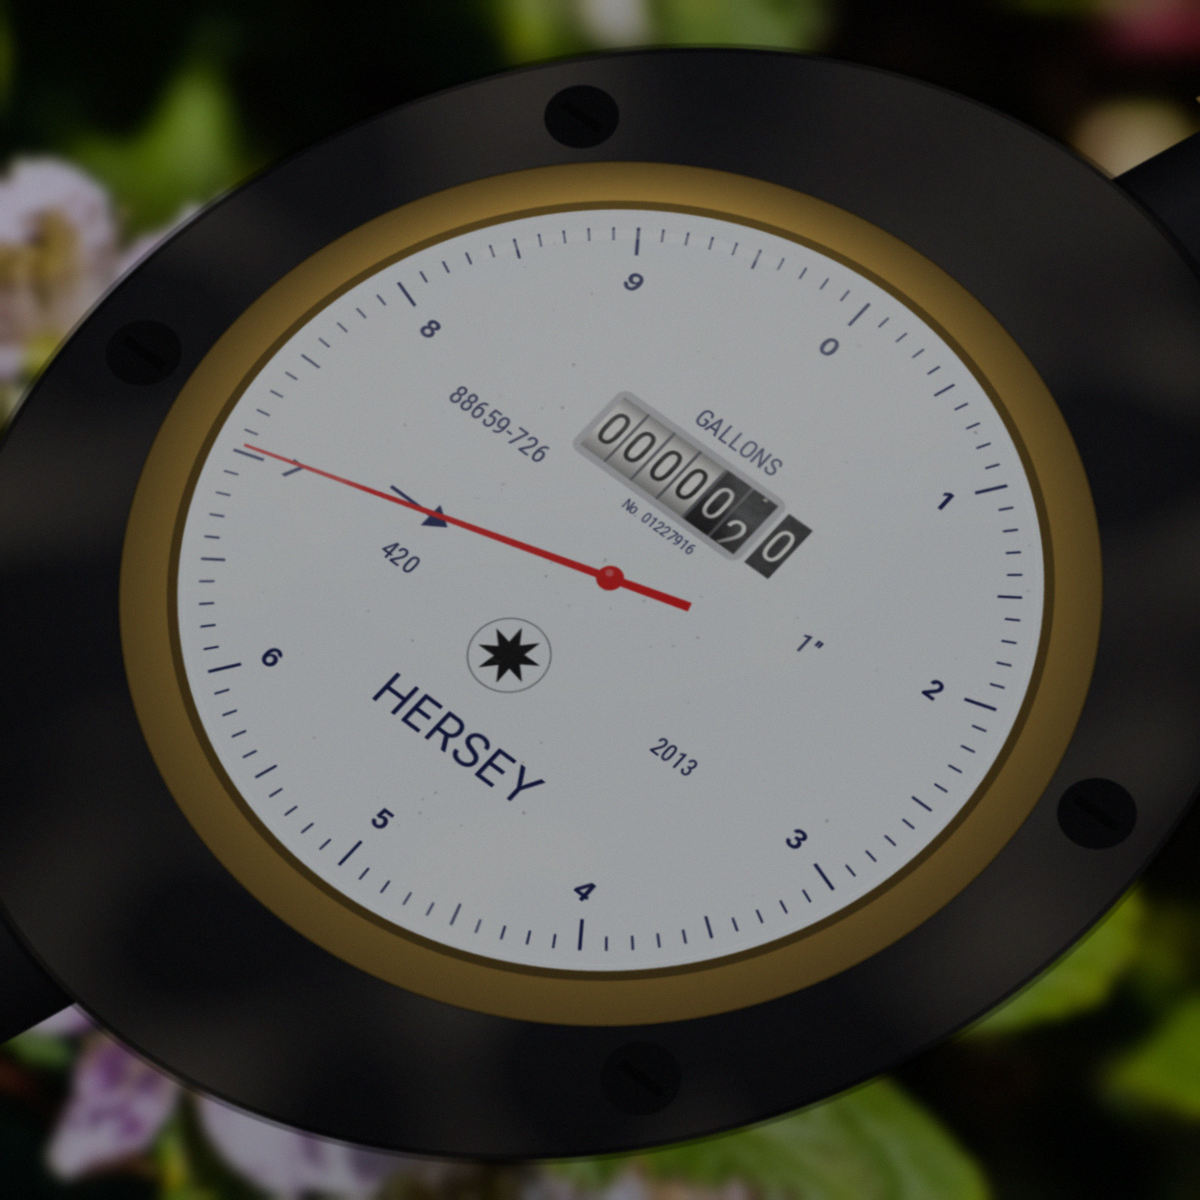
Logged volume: 17.0 gal
